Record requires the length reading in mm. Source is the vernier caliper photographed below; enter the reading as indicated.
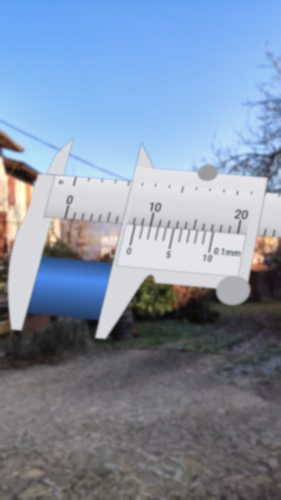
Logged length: 8.2 mm
